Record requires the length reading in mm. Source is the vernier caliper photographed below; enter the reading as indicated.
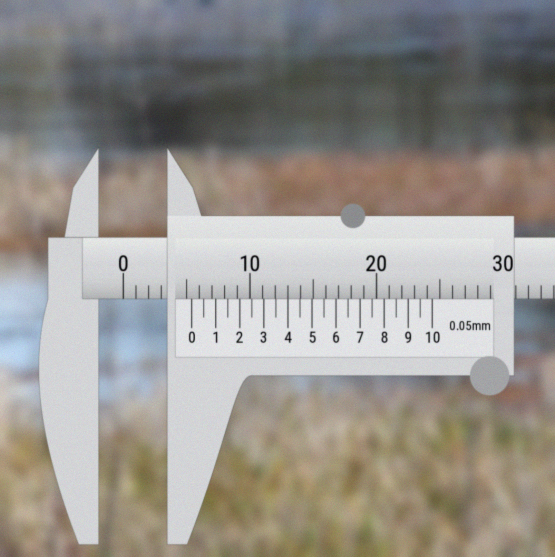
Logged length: 5.4 mm
